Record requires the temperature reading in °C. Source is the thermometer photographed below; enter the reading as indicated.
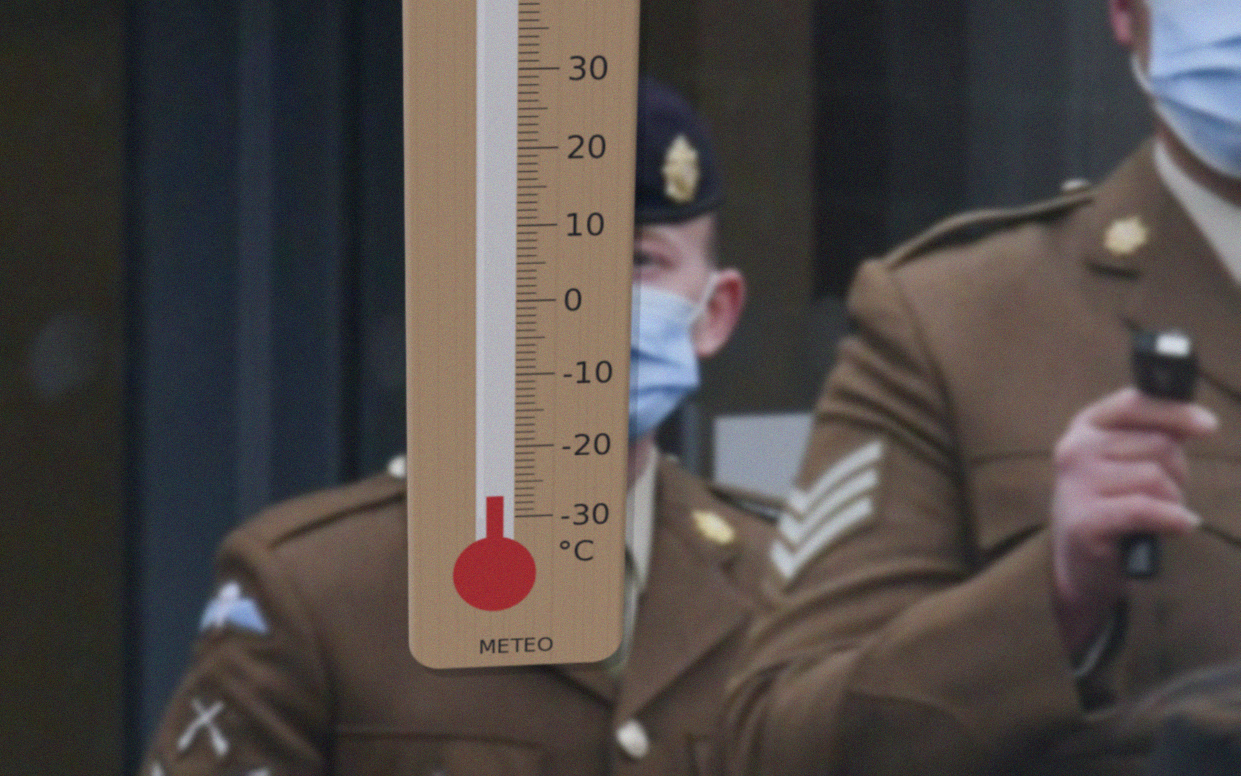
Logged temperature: -27 °C
